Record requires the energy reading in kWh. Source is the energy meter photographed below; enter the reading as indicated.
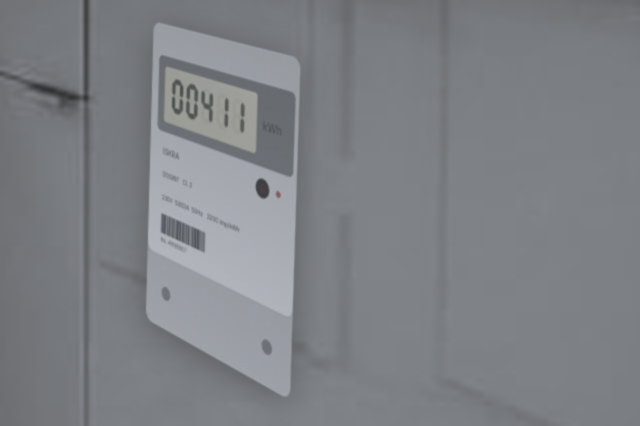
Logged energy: 411 kWh
